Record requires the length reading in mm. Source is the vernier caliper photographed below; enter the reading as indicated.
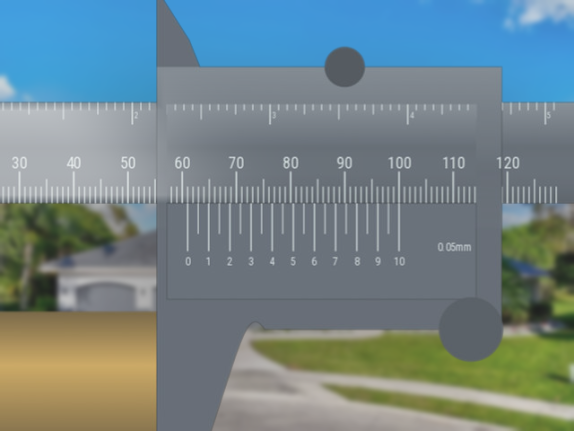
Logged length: 61.0 mm
